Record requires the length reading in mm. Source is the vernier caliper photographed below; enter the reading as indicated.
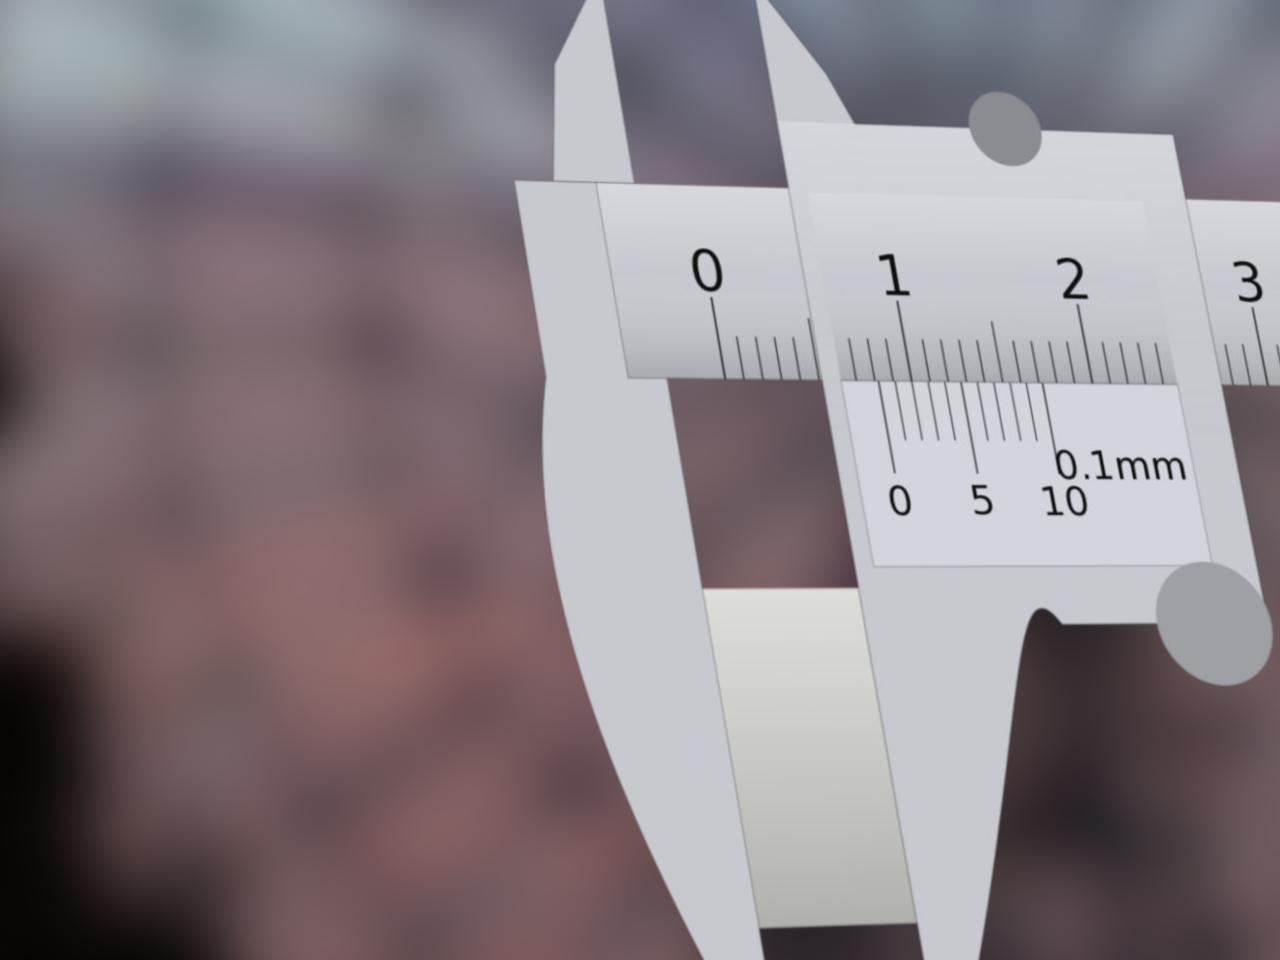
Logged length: 8.2 mm
